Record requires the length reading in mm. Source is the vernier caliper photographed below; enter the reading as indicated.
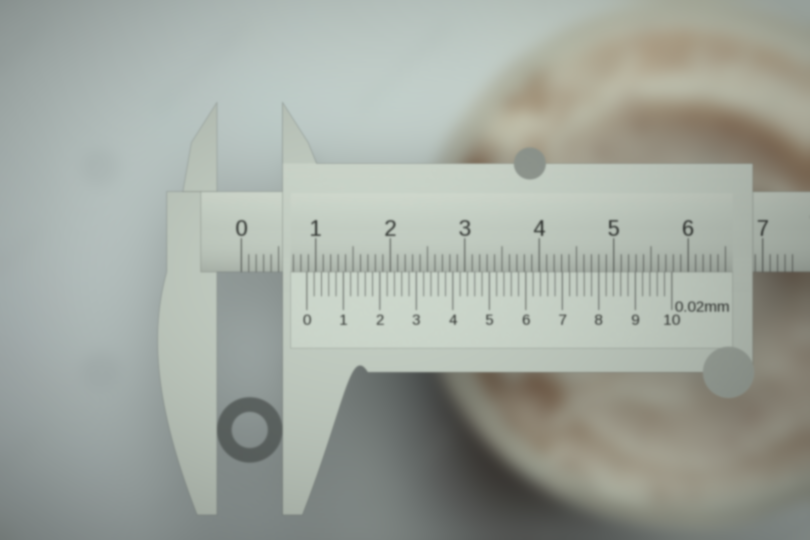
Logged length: 8.8 mm
